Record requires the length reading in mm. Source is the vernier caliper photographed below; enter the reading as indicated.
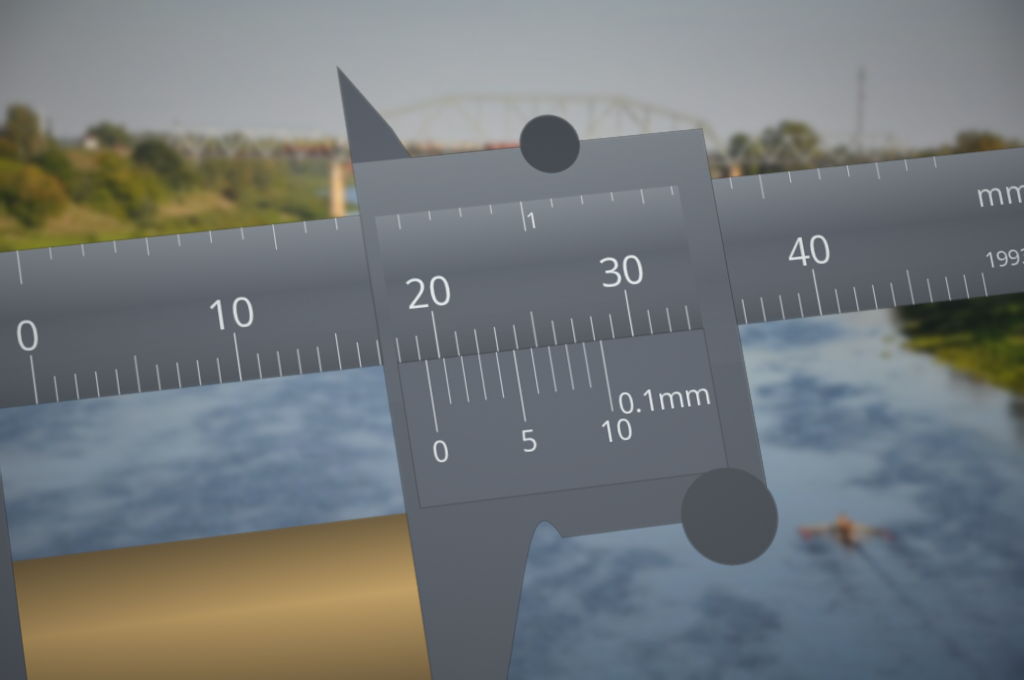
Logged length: 19.3 mm
